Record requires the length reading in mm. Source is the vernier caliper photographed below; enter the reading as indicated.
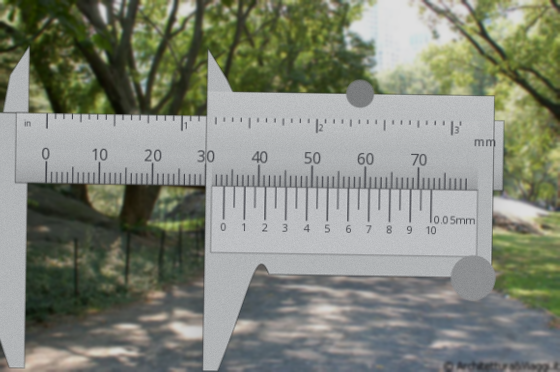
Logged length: 33.5 mm
